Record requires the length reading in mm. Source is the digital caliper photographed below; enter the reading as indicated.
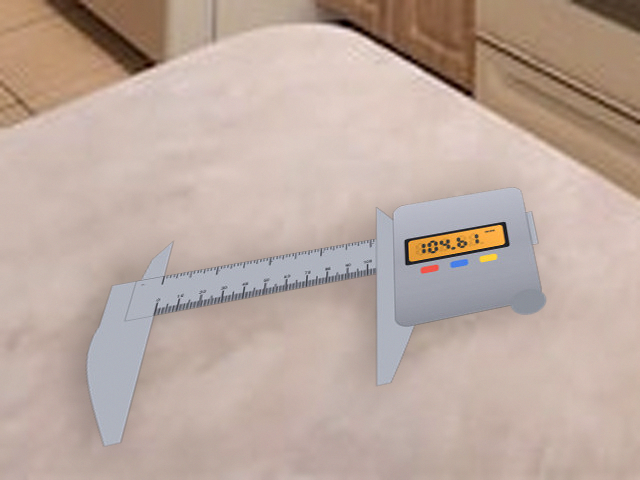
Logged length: 104.61 mm
